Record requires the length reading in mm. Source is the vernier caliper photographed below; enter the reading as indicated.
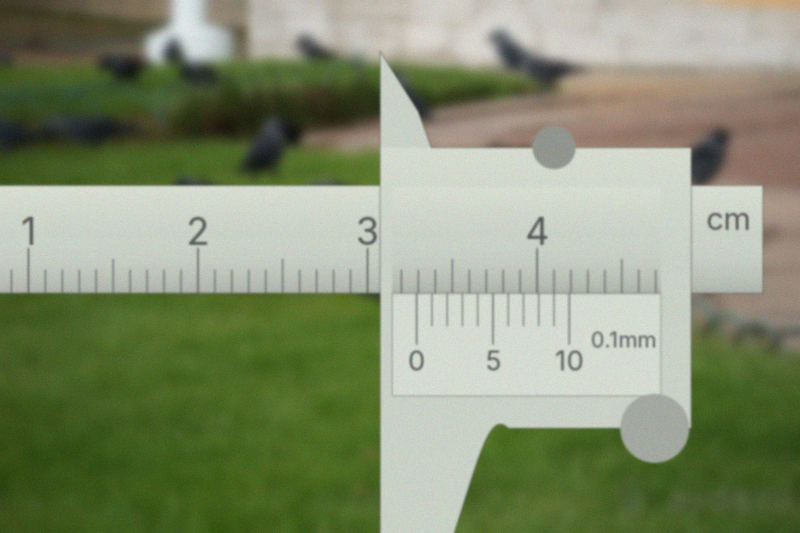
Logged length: 32.9 mm
